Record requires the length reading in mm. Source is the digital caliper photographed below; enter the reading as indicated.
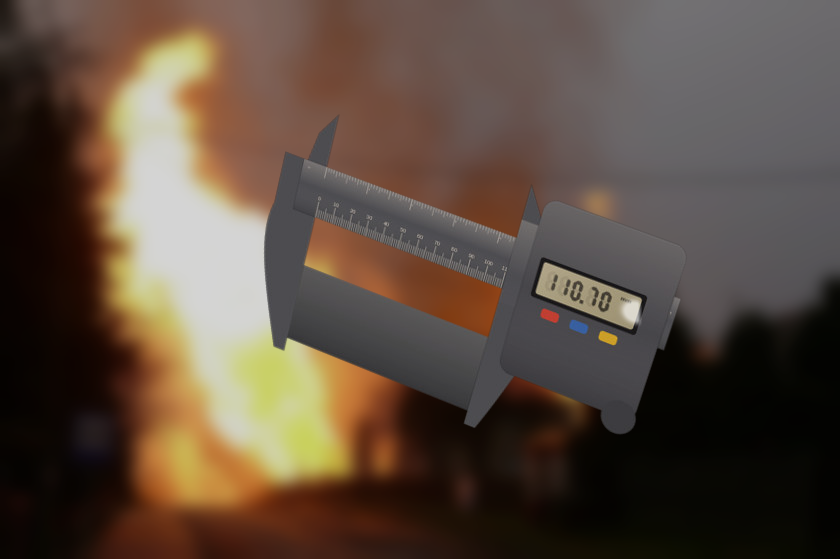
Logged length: 110.70 mm
